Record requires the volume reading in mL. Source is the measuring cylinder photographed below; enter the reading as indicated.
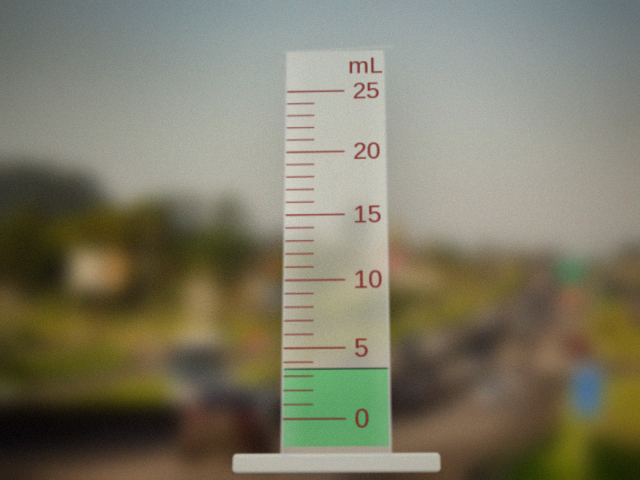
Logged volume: 3.5 mL
